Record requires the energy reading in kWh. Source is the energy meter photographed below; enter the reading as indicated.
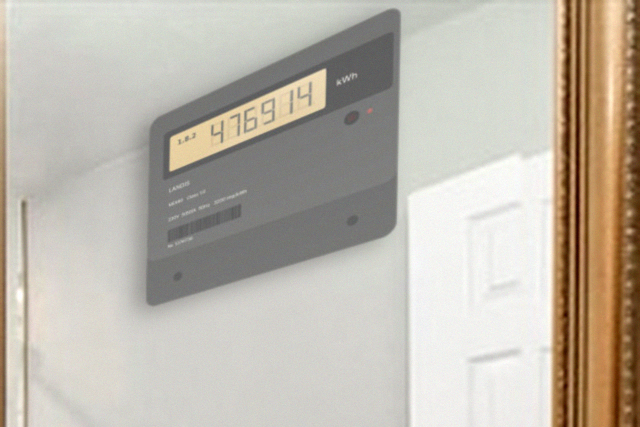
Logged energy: 476914 kWh
